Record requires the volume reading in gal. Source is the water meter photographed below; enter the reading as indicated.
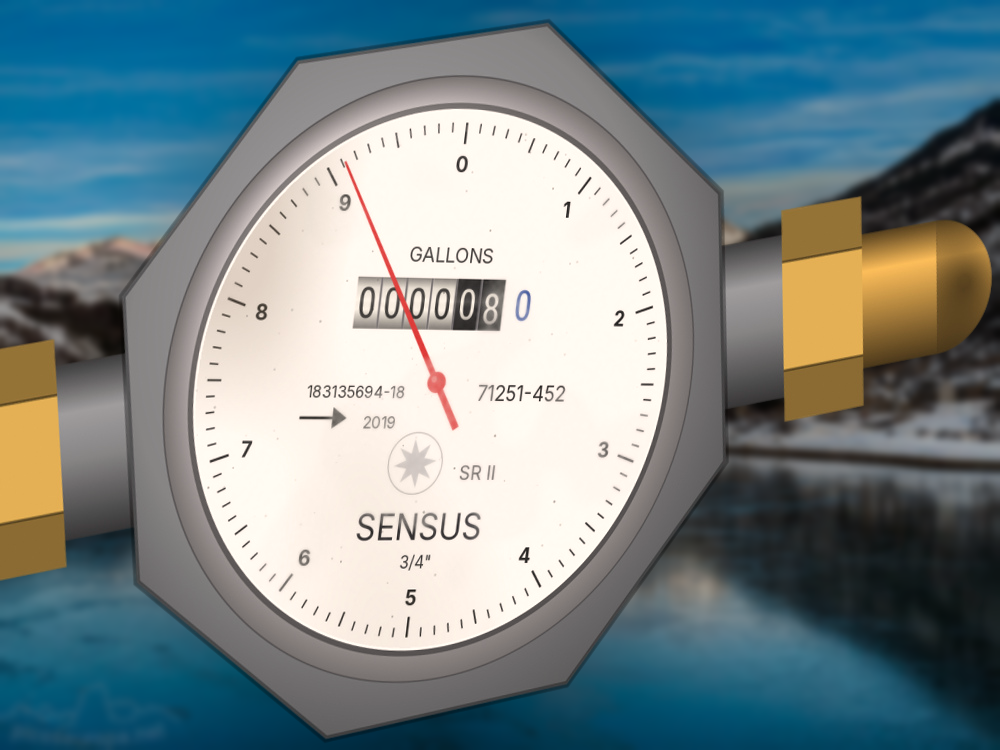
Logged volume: 79.1 gal
